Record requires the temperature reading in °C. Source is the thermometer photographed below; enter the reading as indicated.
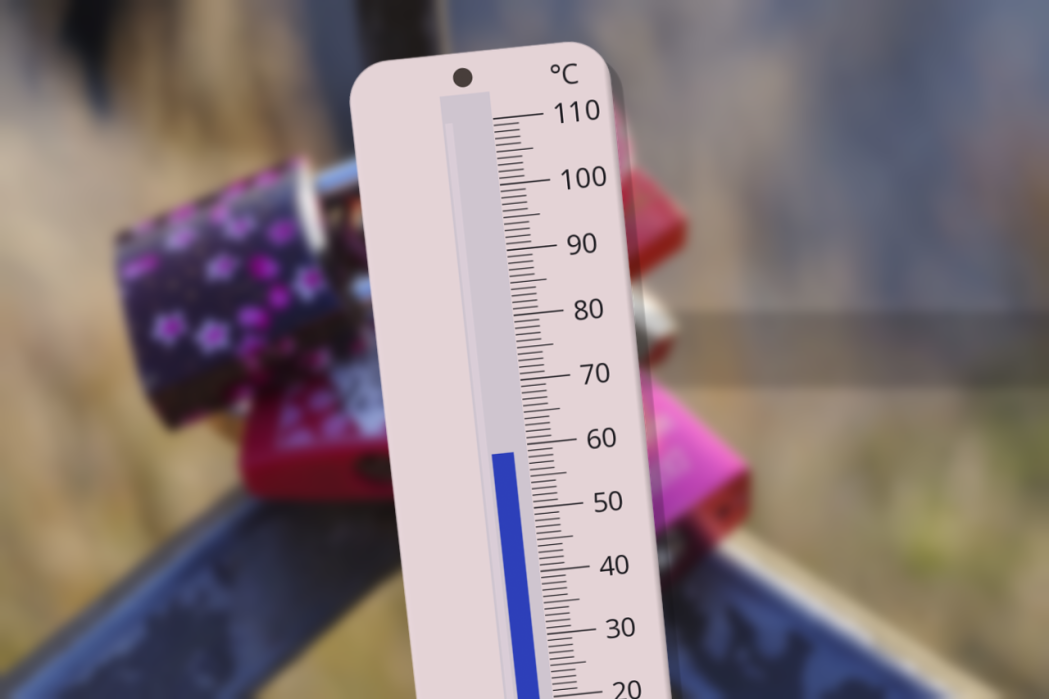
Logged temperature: 59 °C
